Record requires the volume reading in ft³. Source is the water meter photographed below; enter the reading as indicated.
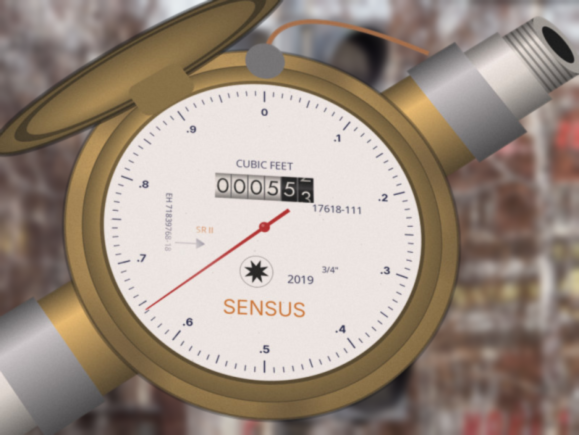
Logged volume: 552.64 ft³
